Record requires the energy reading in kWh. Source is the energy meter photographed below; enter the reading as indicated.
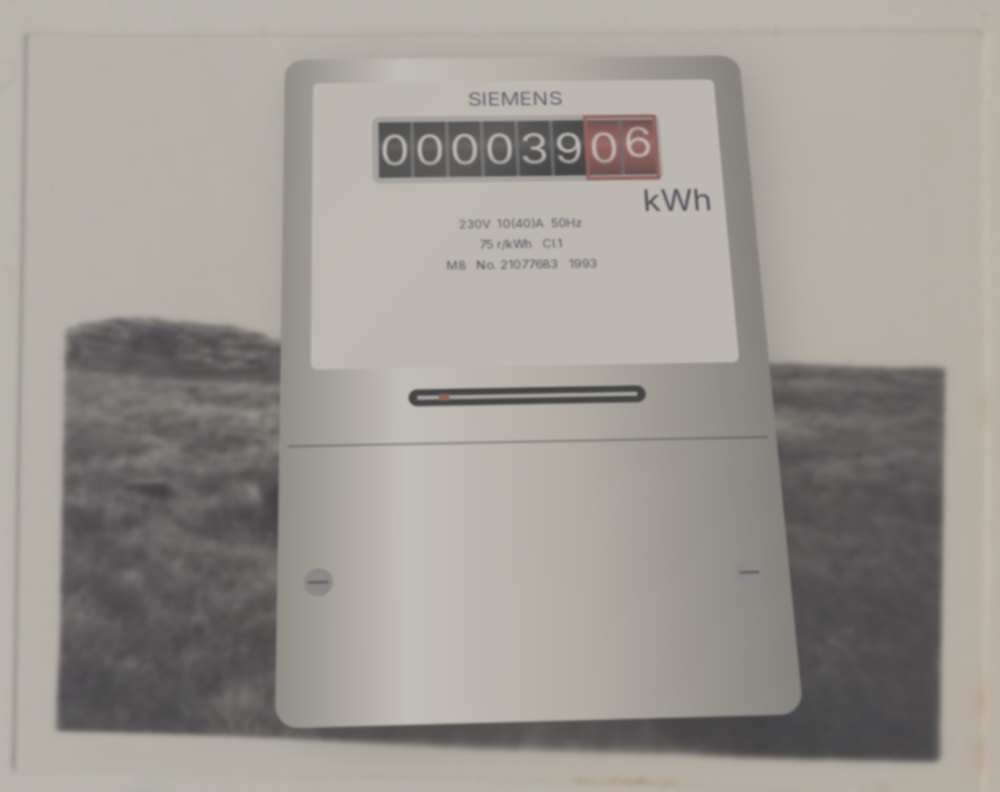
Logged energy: 39.06 kWh
